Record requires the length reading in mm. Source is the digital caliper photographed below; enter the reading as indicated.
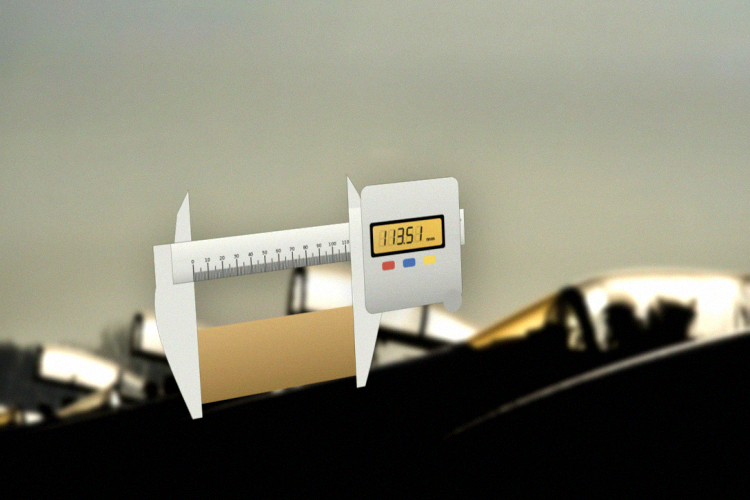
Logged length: 113.51 mm
